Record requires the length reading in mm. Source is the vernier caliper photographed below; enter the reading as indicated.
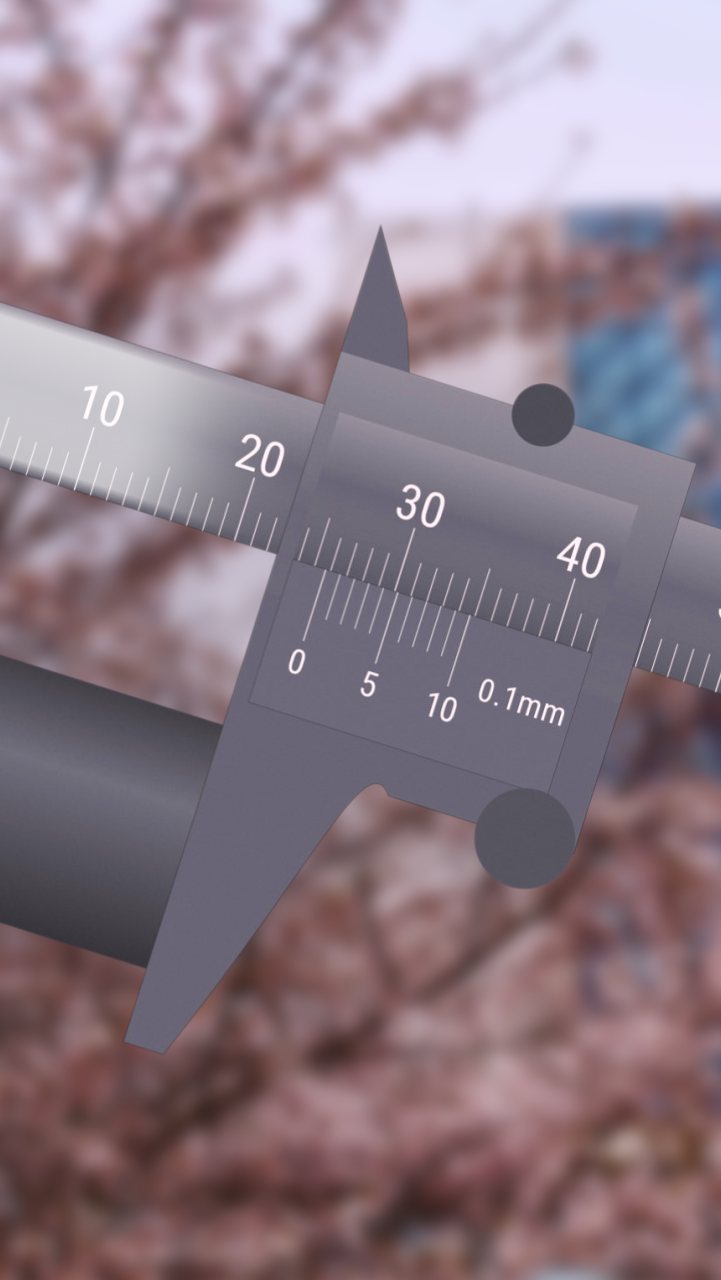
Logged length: 25.7 mm
